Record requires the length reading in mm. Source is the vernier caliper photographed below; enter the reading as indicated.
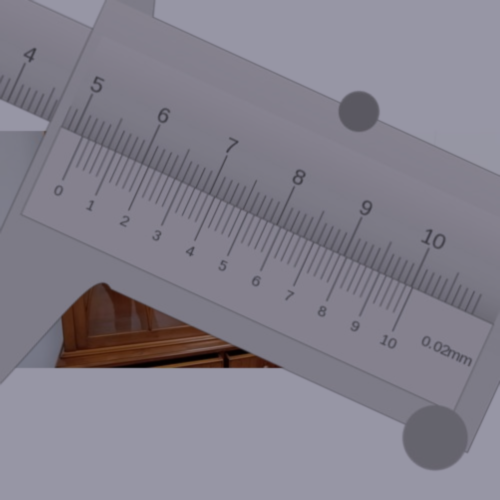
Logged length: 51.2 mm
